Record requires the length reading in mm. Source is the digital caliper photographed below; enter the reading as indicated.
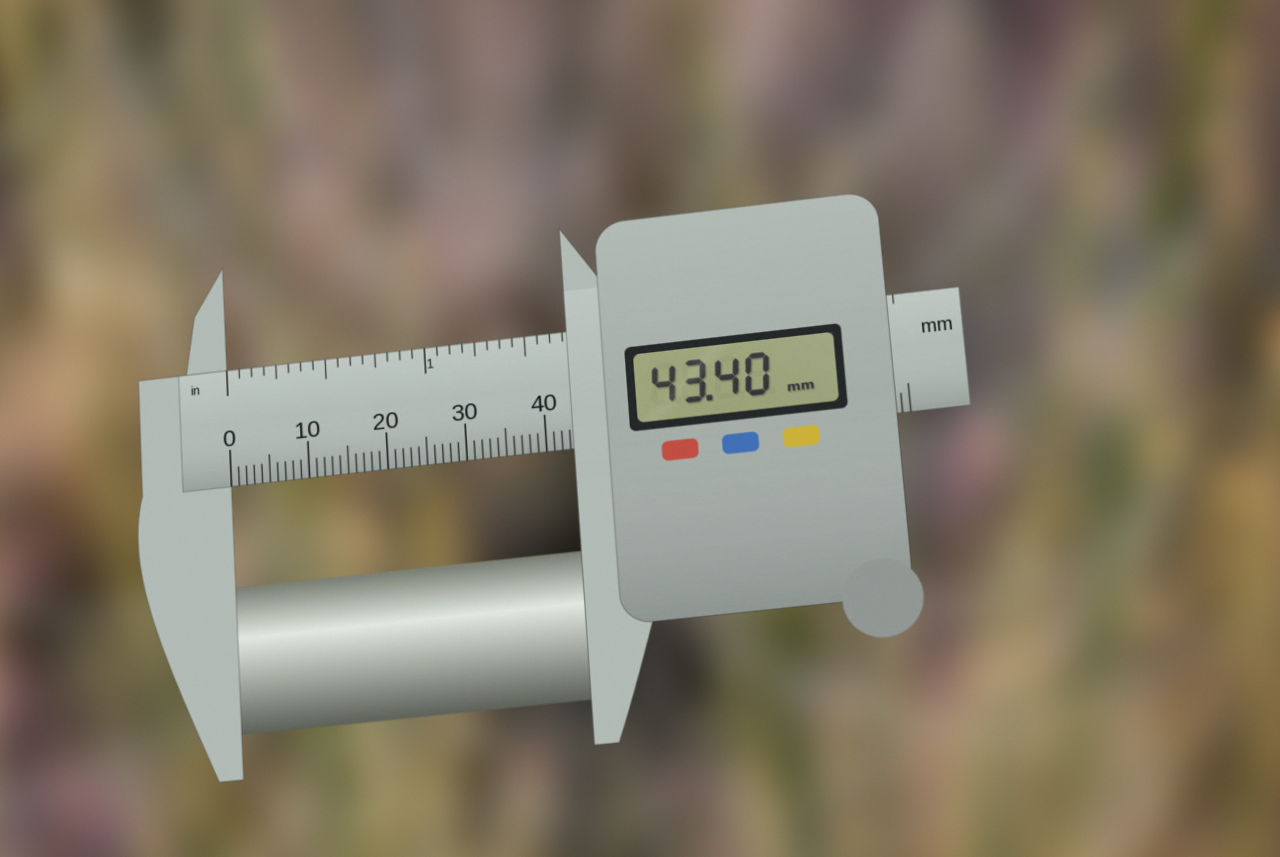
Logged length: 43.40 mm
